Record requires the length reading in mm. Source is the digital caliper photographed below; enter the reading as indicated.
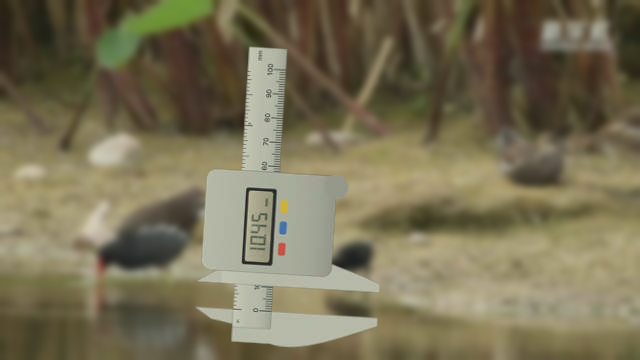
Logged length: 10.45 mm
